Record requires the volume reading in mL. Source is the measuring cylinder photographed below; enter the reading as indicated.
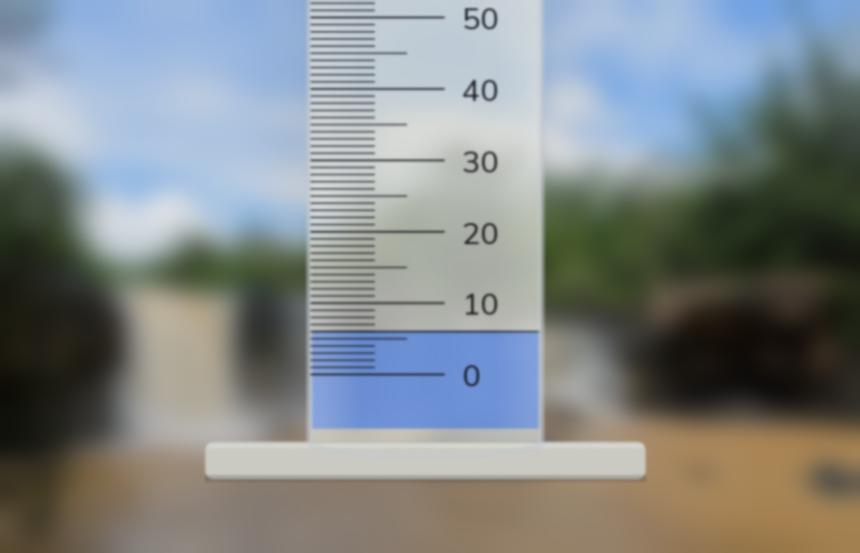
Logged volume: 6 mL
